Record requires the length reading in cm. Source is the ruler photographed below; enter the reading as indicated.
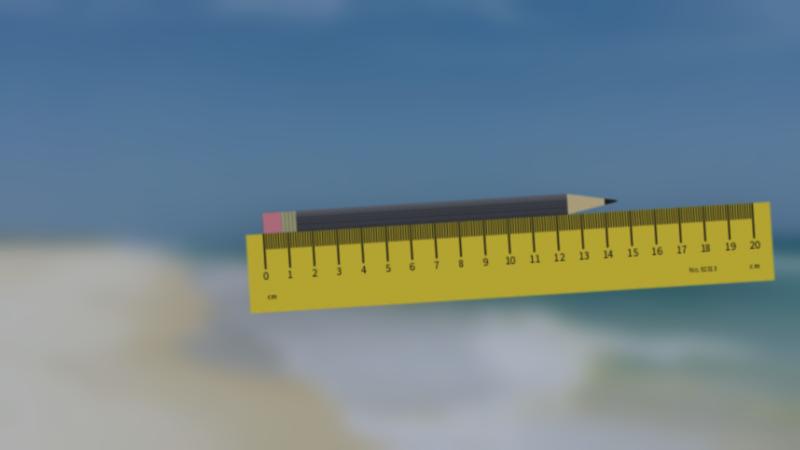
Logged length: 14.5 cm
